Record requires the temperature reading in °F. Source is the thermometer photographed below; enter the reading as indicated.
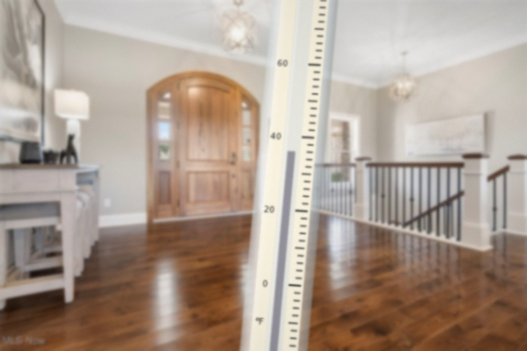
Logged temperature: 36 °F
